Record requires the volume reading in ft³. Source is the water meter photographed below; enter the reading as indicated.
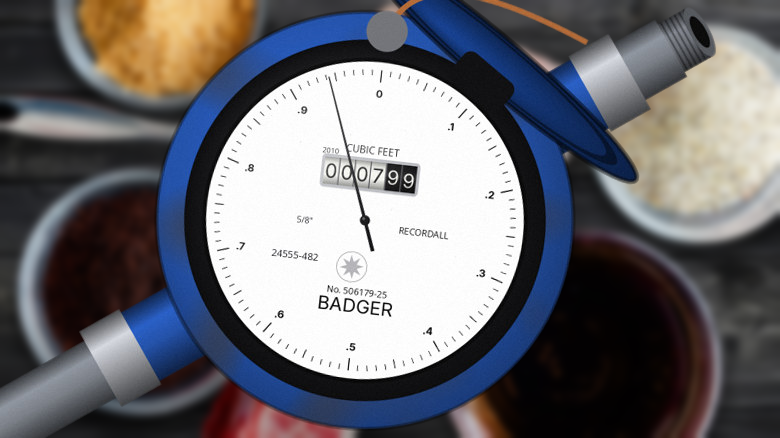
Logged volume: 798.94 ft³
